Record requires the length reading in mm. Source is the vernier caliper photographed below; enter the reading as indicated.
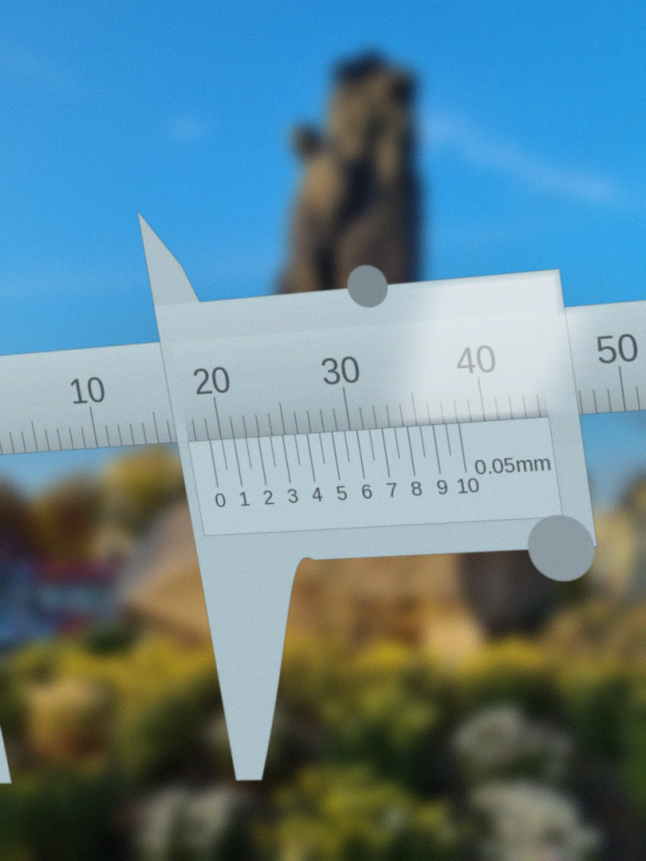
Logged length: 19.1 mm
